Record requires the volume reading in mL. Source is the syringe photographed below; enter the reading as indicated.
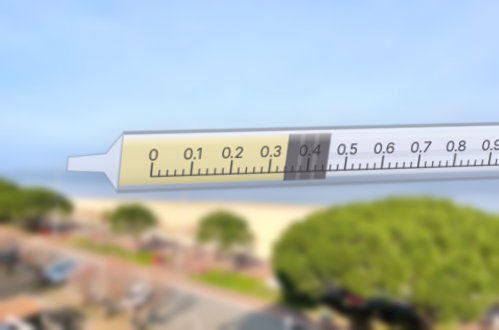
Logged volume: 0.34 mL
